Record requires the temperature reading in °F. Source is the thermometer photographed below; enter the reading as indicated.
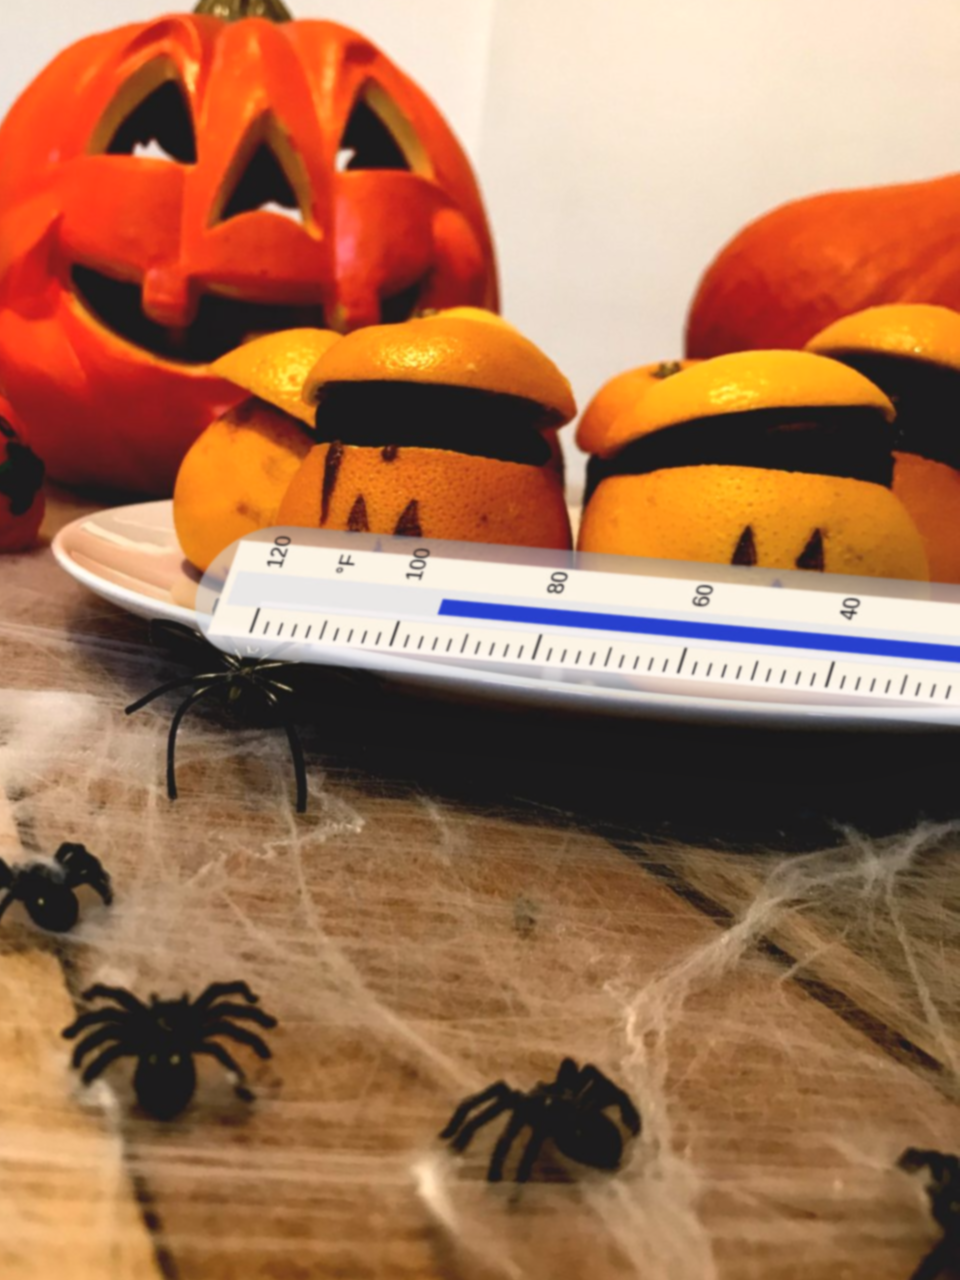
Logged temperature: 95 °F
